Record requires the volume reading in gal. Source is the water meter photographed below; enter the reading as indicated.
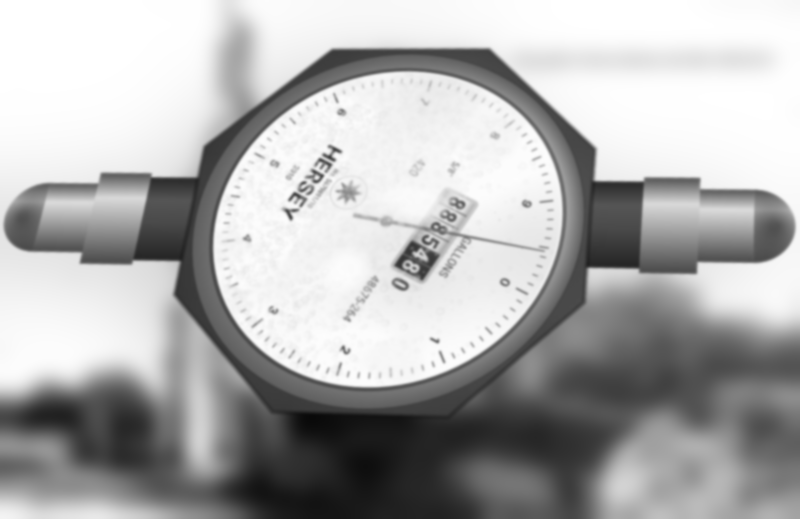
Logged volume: 8885479.5 gal
